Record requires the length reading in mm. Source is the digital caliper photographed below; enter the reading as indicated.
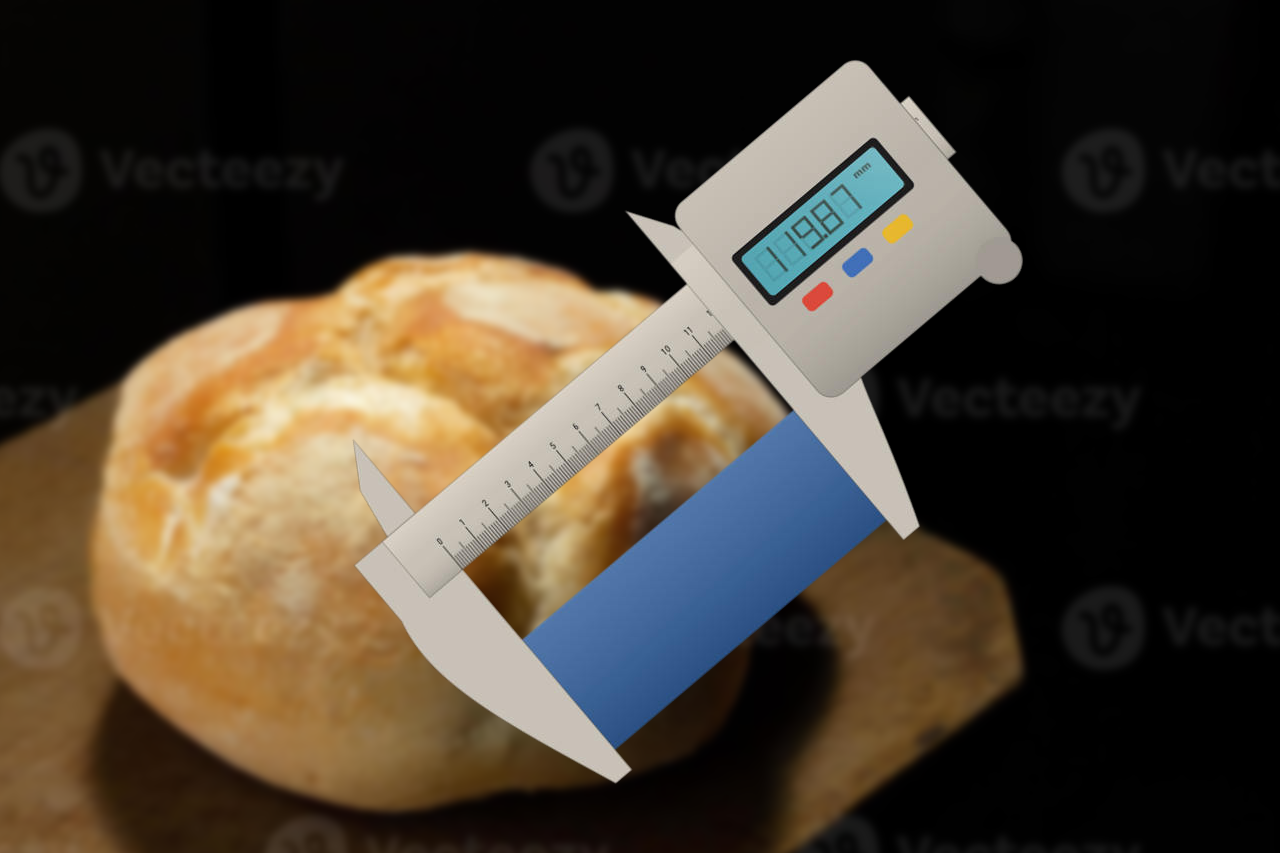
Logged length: 119.87 mm
